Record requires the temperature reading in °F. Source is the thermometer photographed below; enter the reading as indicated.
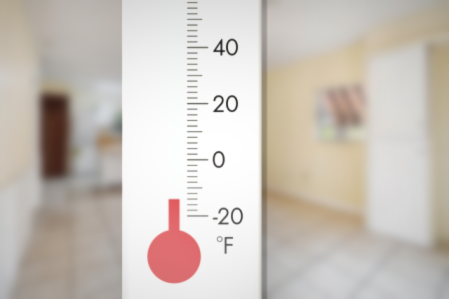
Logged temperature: -14 °F
